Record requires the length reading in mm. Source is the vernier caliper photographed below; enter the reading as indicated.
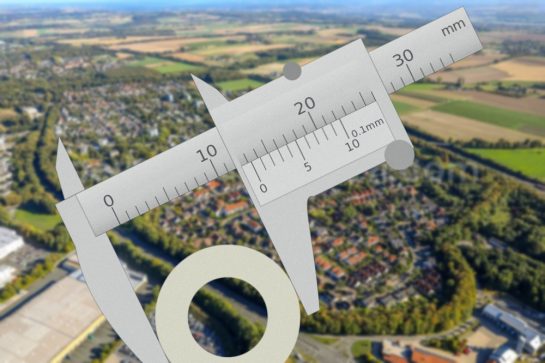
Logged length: 13.3 mm
